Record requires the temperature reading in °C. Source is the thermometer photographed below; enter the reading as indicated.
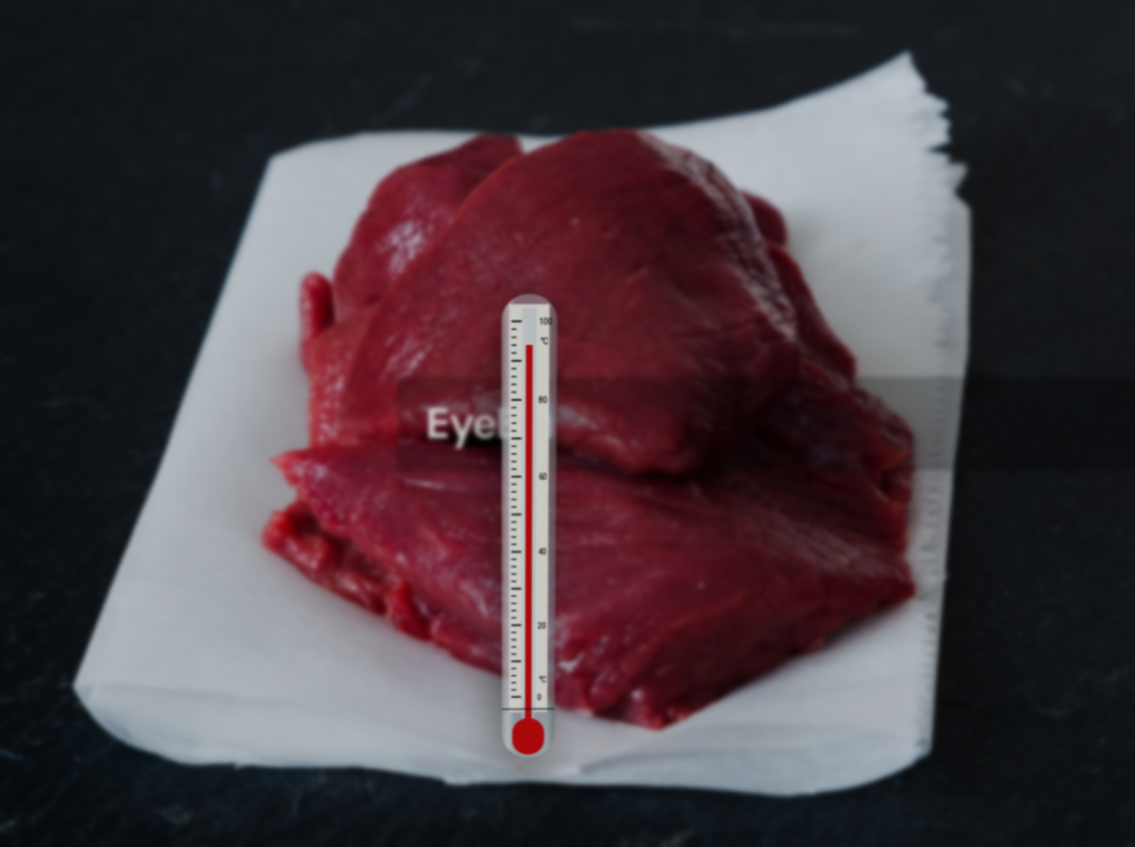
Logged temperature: 94 °C
